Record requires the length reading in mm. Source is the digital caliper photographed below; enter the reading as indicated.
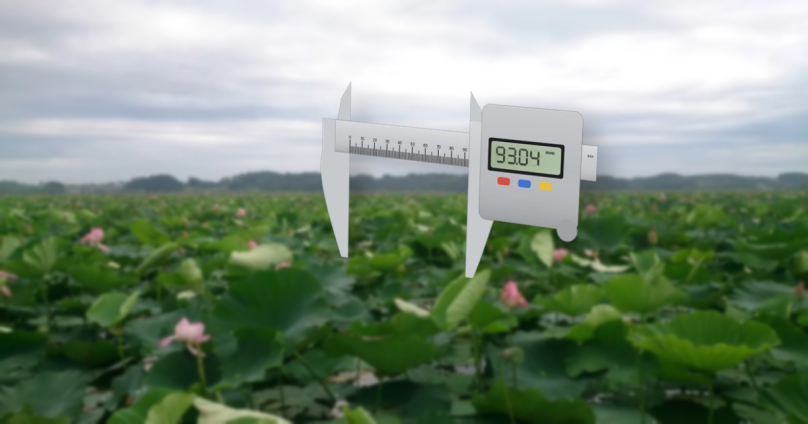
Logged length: 93.04 mm
